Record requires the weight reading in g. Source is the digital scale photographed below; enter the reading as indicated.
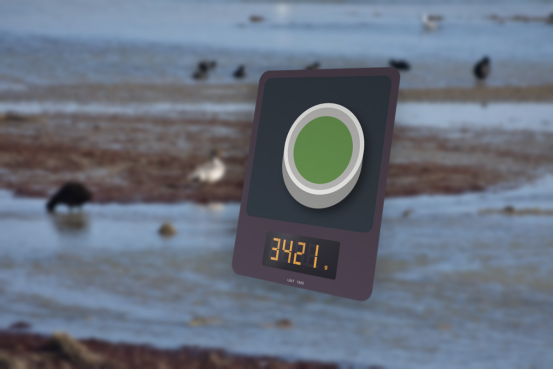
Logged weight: 3421 g
